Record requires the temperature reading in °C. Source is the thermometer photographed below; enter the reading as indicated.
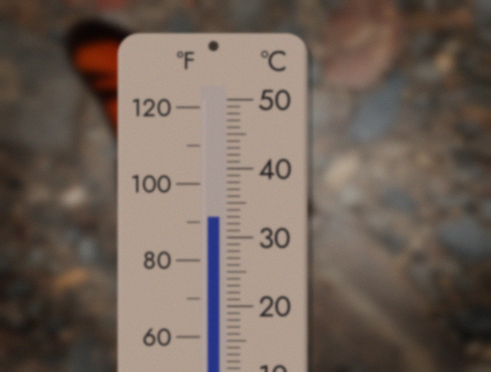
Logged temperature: 33 °C
